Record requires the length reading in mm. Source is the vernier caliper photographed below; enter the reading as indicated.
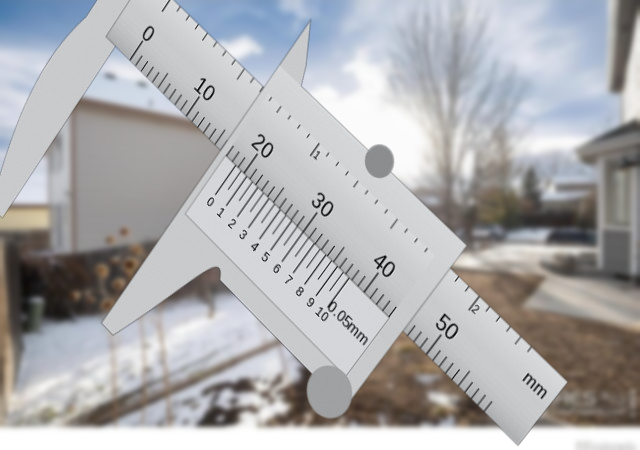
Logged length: 18.6 mm
